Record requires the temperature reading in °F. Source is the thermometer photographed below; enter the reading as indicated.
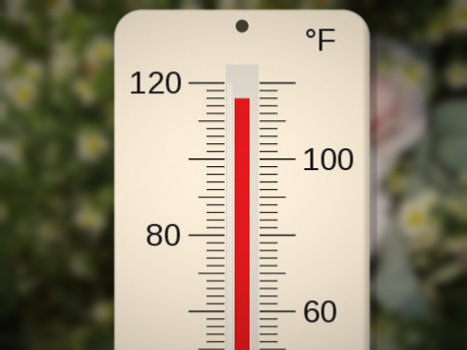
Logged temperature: 116 °F
